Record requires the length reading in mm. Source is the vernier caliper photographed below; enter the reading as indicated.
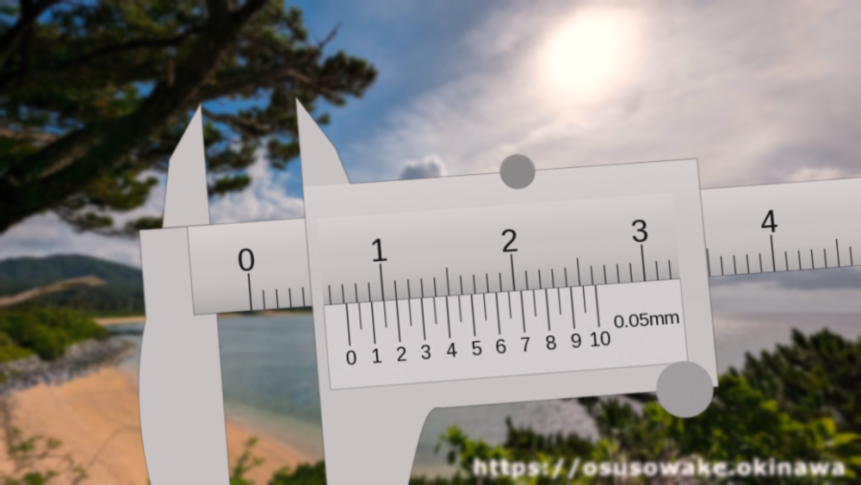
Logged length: 7.2 mm
